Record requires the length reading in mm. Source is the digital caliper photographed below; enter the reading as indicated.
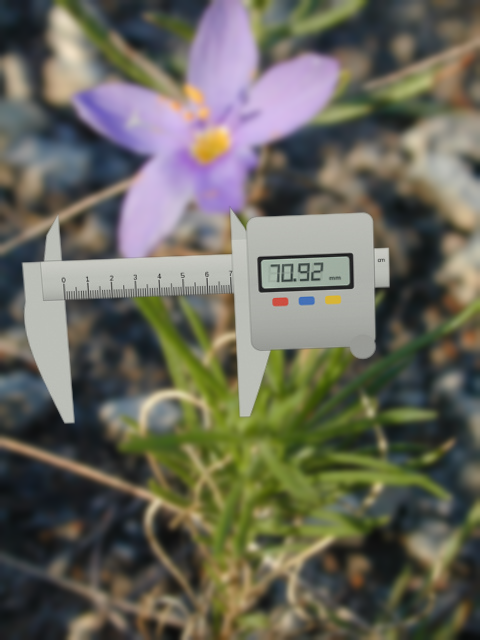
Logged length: 70.92 mm
